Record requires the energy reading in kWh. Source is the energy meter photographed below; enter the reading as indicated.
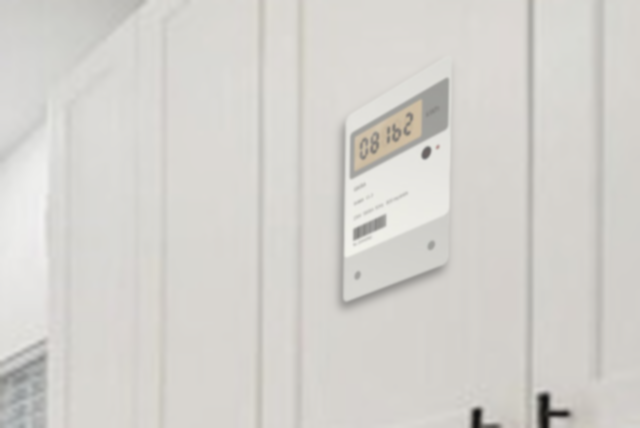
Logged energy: 8162 kWh
